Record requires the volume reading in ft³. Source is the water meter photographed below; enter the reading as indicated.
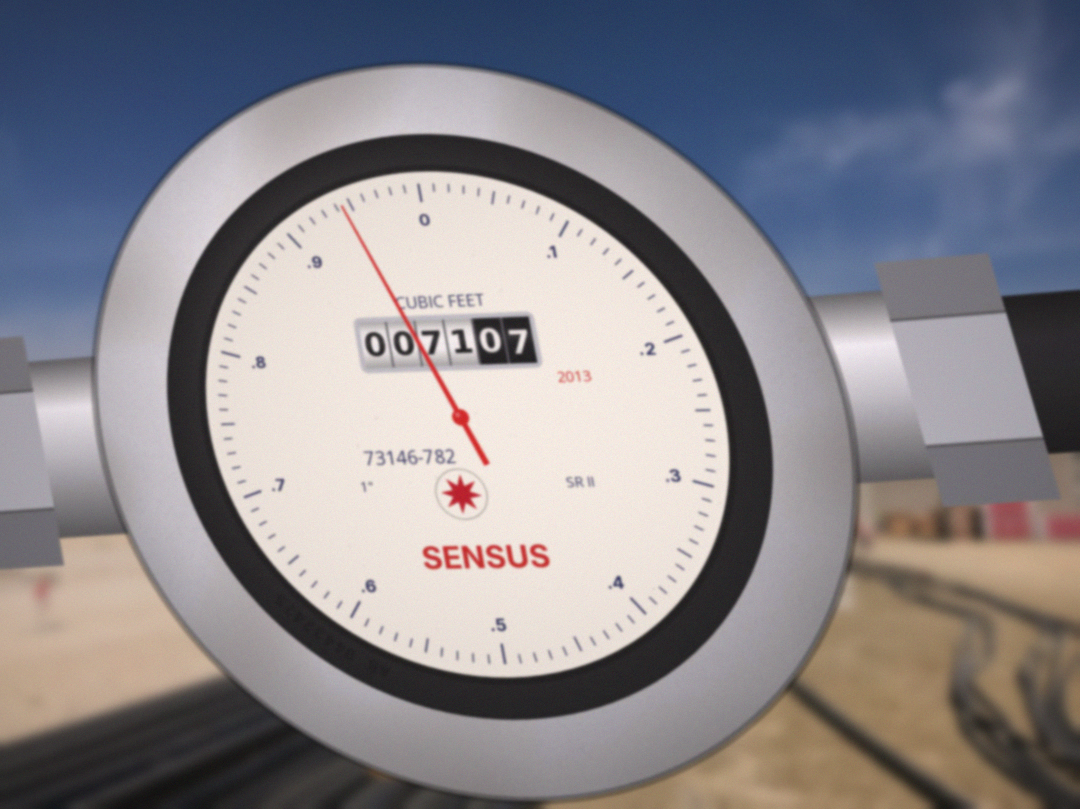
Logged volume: 7106.94 ft³
